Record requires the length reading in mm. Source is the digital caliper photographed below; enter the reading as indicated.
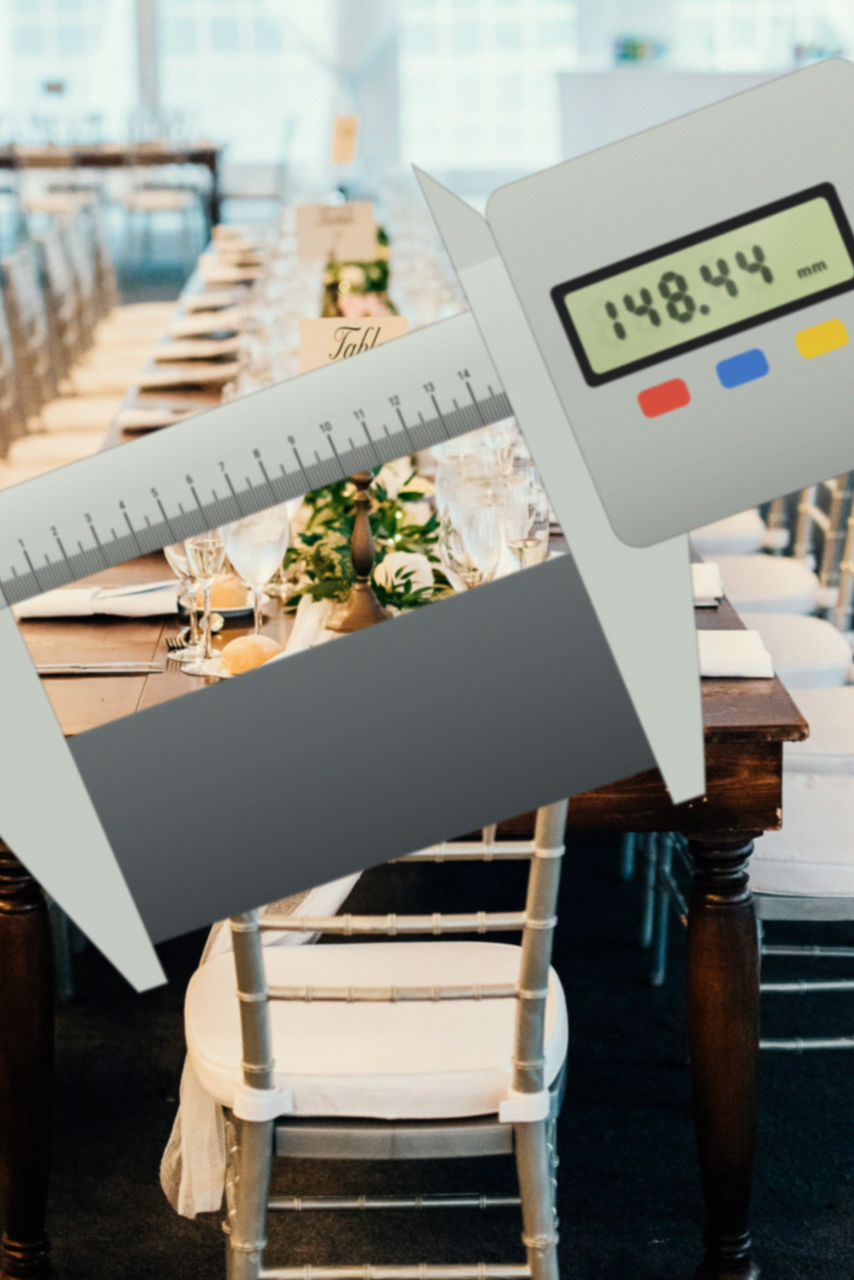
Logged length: 148.44 mm
